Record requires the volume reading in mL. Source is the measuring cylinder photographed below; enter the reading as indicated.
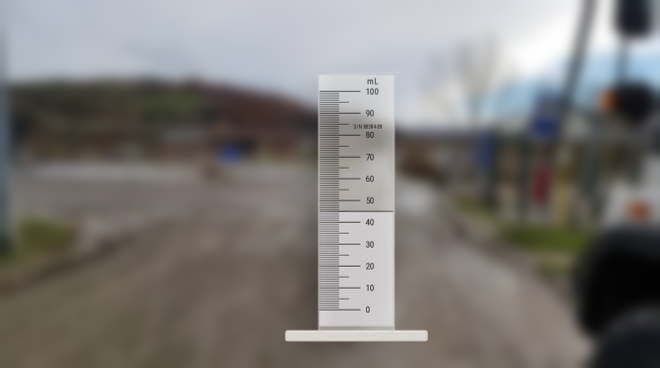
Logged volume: 45 mL
